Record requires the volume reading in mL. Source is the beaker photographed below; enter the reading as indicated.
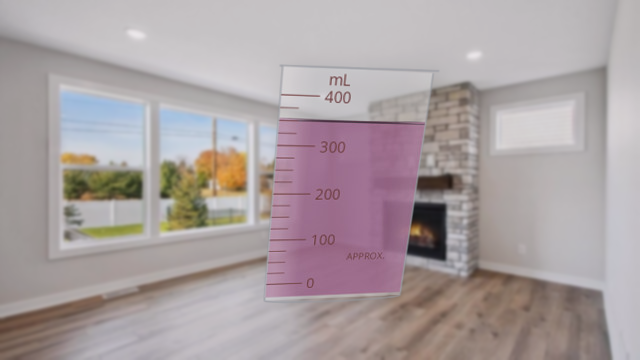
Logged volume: 350 mL
